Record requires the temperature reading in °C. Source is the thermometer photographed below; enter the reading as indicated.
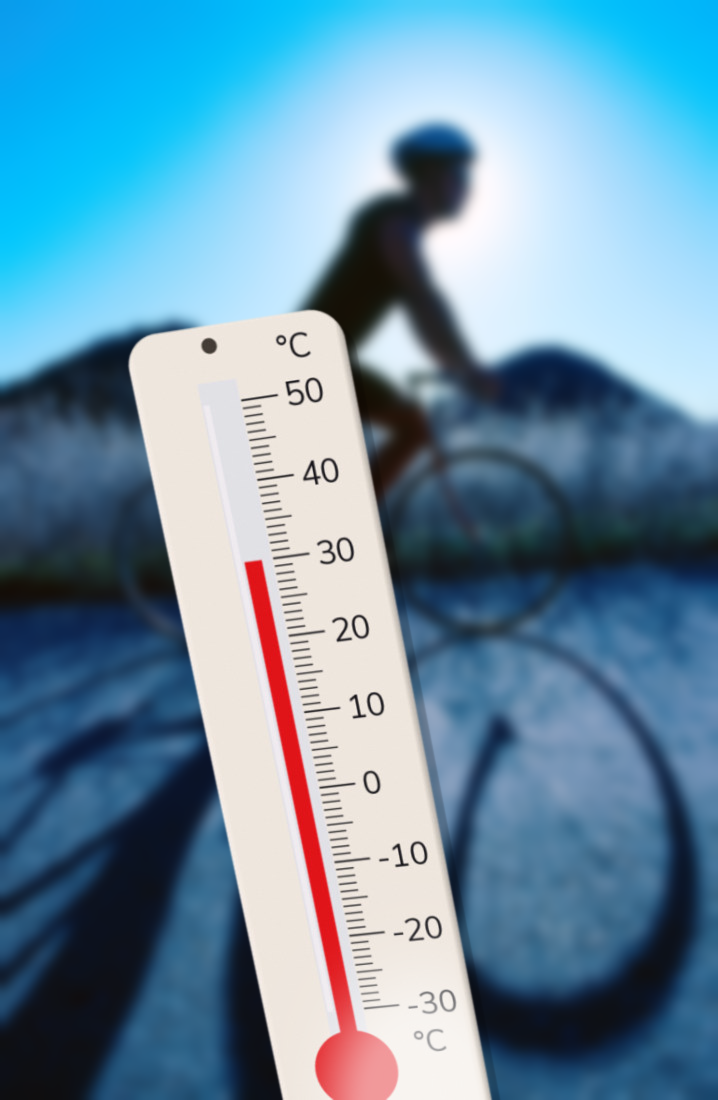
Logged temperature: 30 °C
